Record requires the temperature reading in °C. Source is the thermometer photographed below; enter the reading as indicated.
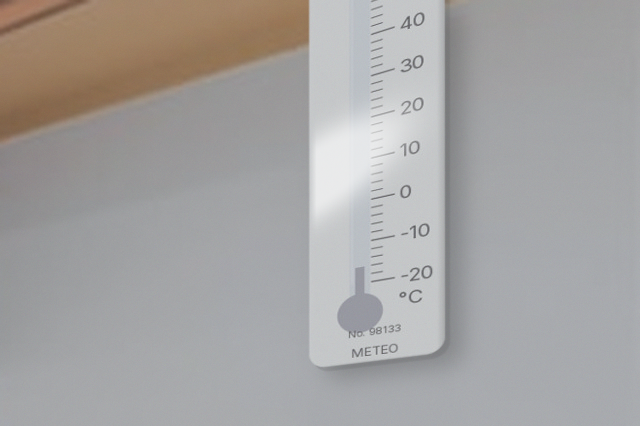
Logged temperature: -16 °C
